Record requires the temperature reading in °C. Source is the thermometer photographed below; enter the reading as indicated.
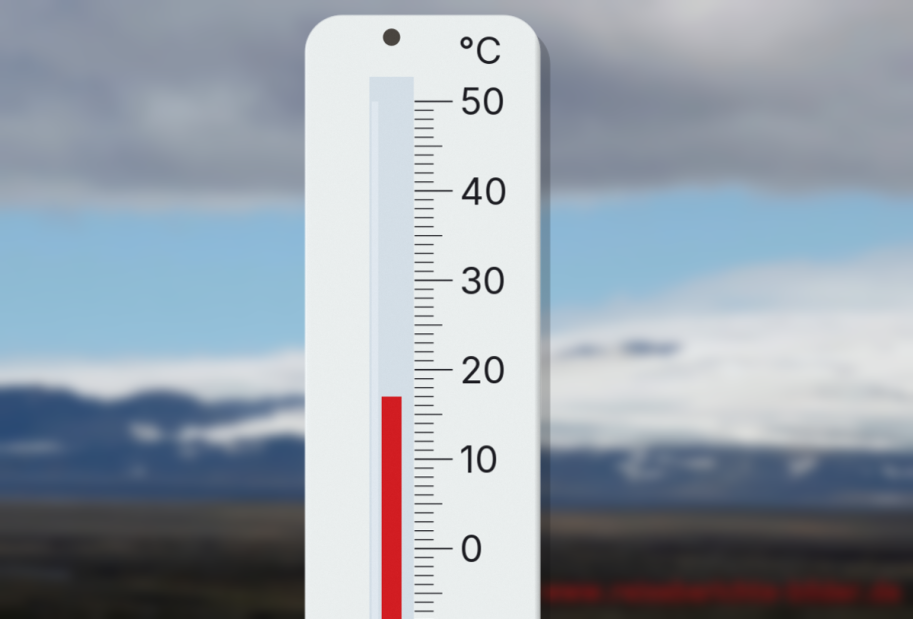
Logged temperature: 17 °C
